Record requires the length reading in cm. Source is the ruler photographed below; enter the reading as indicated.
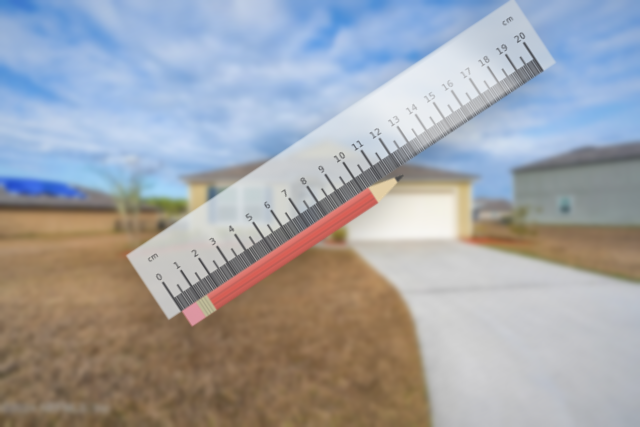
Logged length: 12 cm
